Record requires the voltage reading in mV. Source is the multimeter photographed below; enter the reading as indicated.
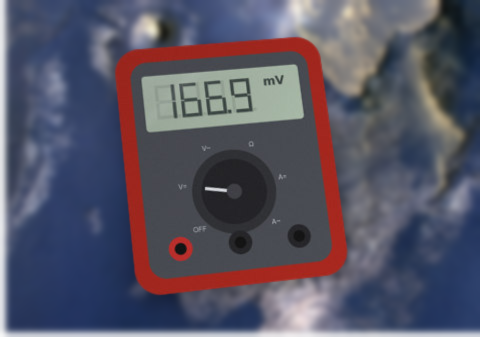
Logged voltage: 166.9 mV
